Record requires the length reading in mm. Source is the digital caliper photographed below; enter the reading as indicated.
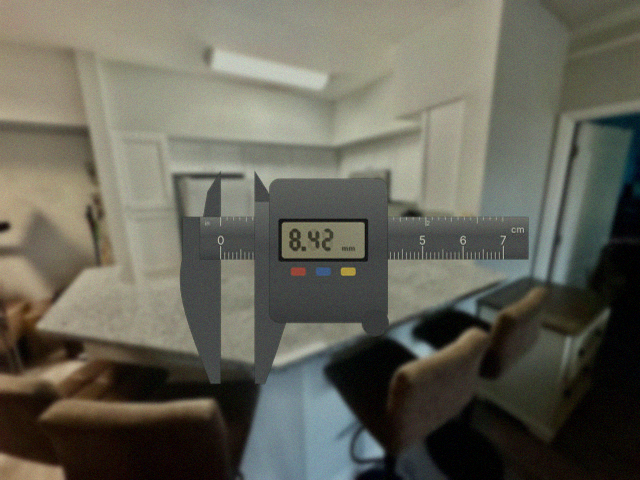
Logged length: 8.42 mm
